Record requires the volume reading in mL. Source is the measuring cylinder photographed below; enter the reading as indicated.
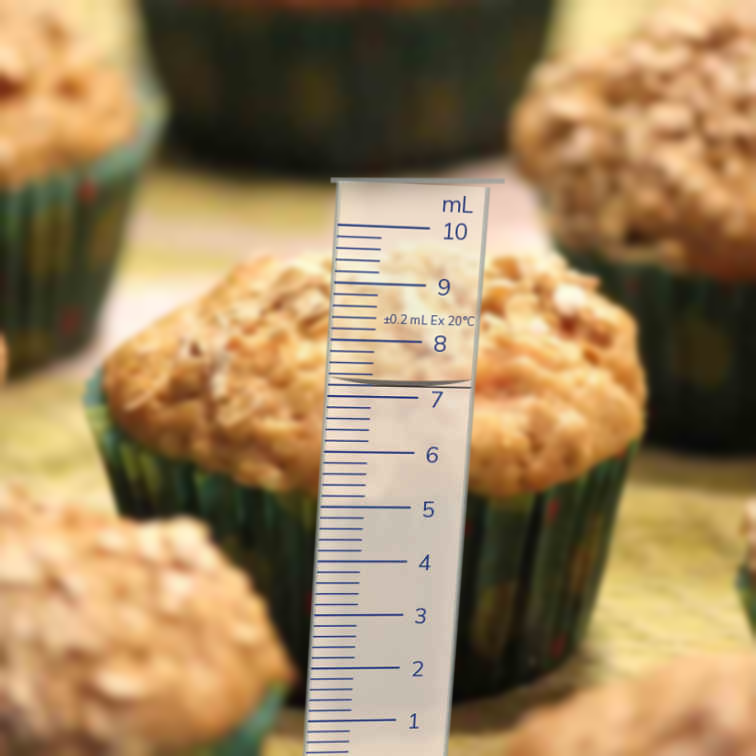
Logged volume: 7.2 mL
